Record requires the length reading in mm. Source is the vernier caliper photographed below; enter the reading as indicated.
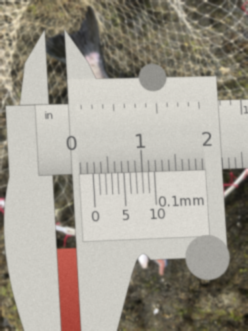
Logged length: 2.8 mm
